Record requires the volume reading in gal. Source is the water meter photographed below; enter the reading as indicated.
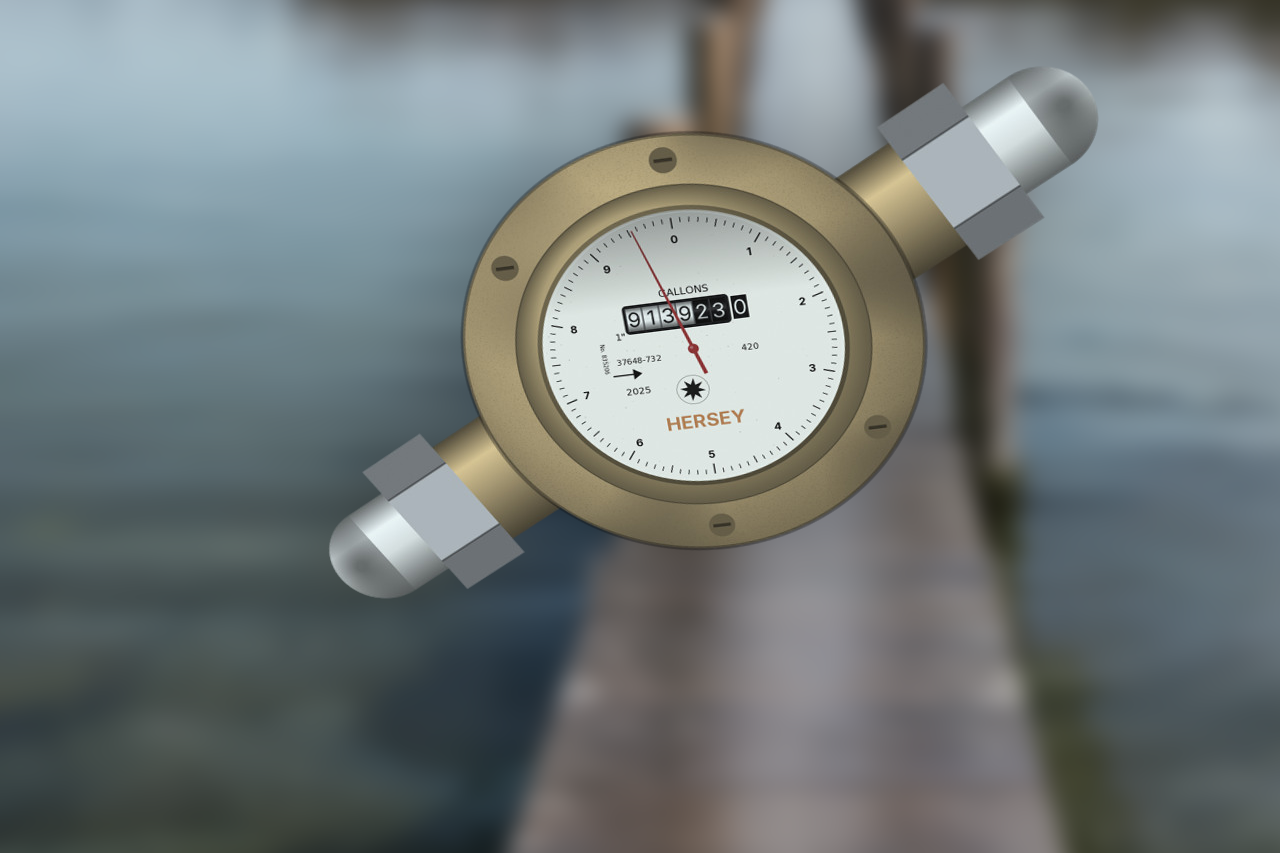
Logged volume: 9139229.5 gal
